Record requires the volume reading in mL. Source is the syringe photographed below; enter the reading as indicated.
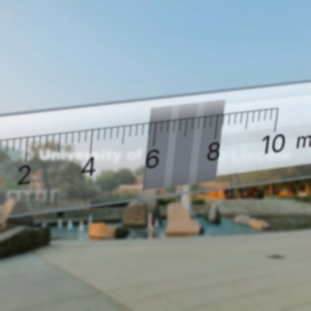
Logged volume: 5.8 mL
